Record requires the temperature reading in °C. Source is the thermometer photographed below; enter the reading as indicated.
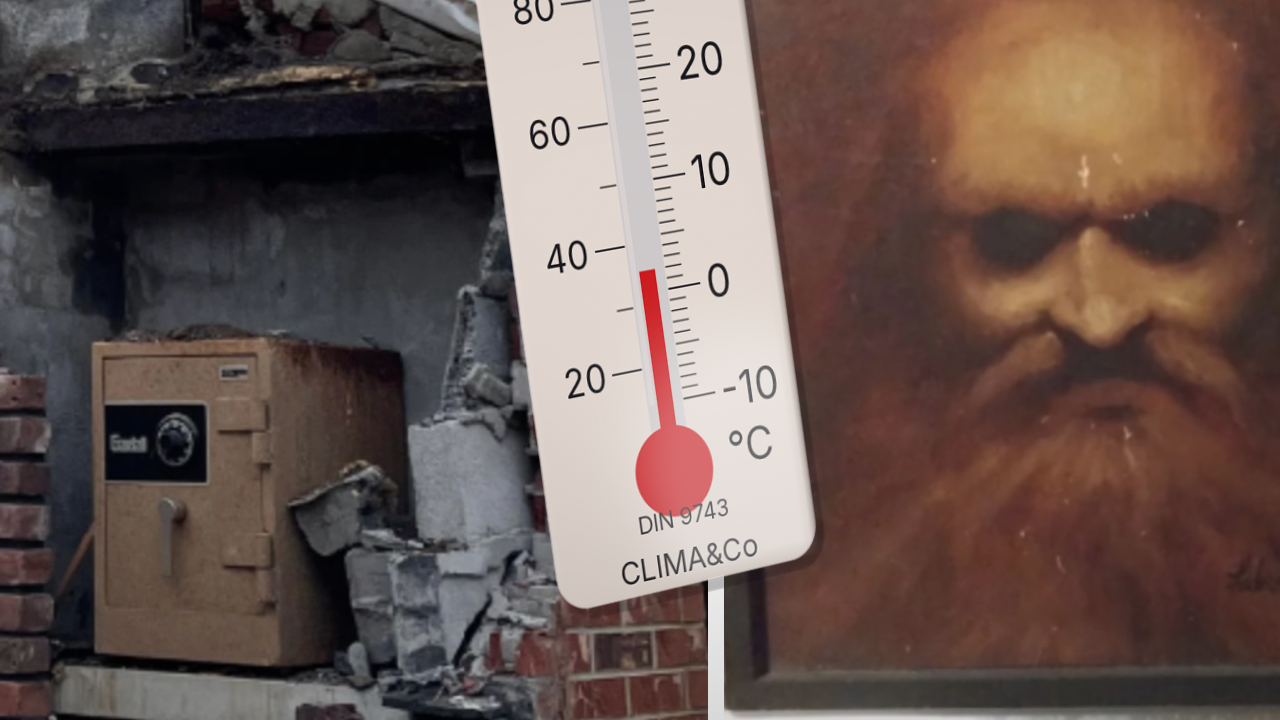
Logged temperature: 2 °C
